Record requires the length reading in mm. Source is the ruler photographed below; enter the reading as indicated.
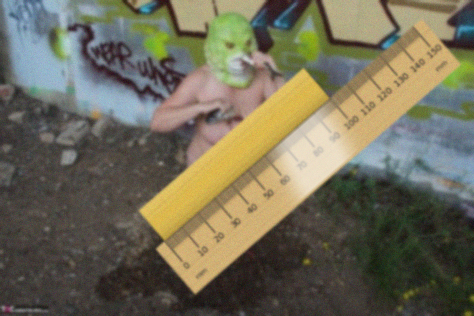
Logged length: 100 mm
